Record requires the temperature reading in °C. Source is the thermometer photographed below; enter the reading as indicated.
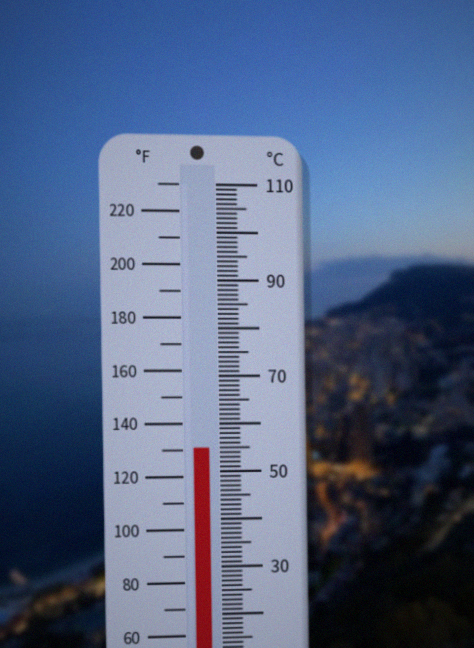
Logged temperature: 55 °C
